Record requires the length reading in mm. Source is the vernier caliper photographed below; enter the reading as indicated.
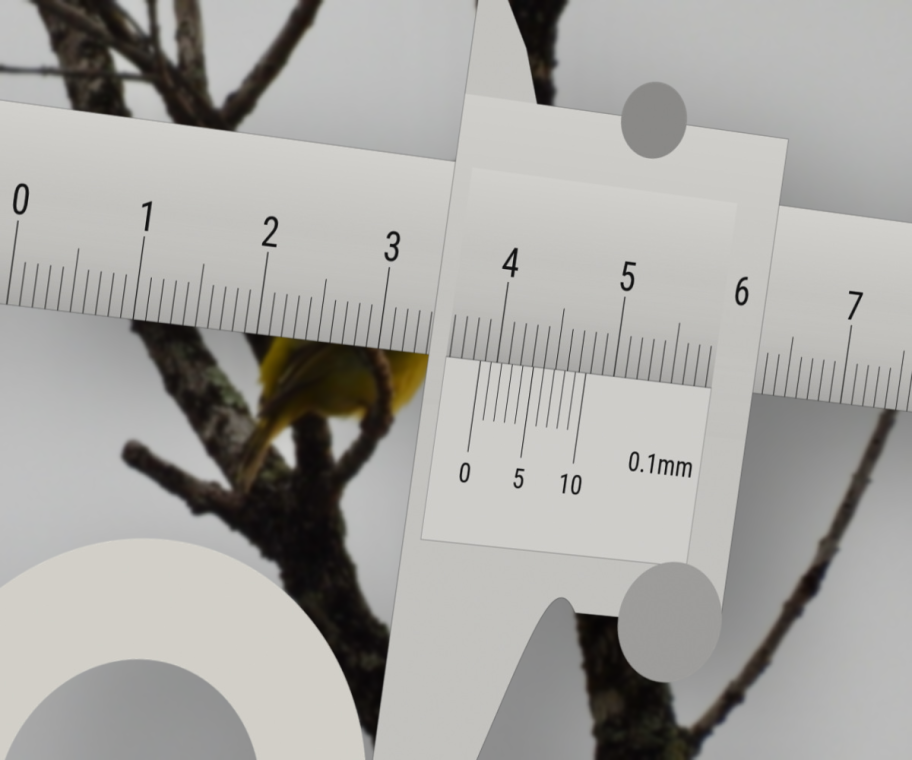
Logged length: 38.6 mm
